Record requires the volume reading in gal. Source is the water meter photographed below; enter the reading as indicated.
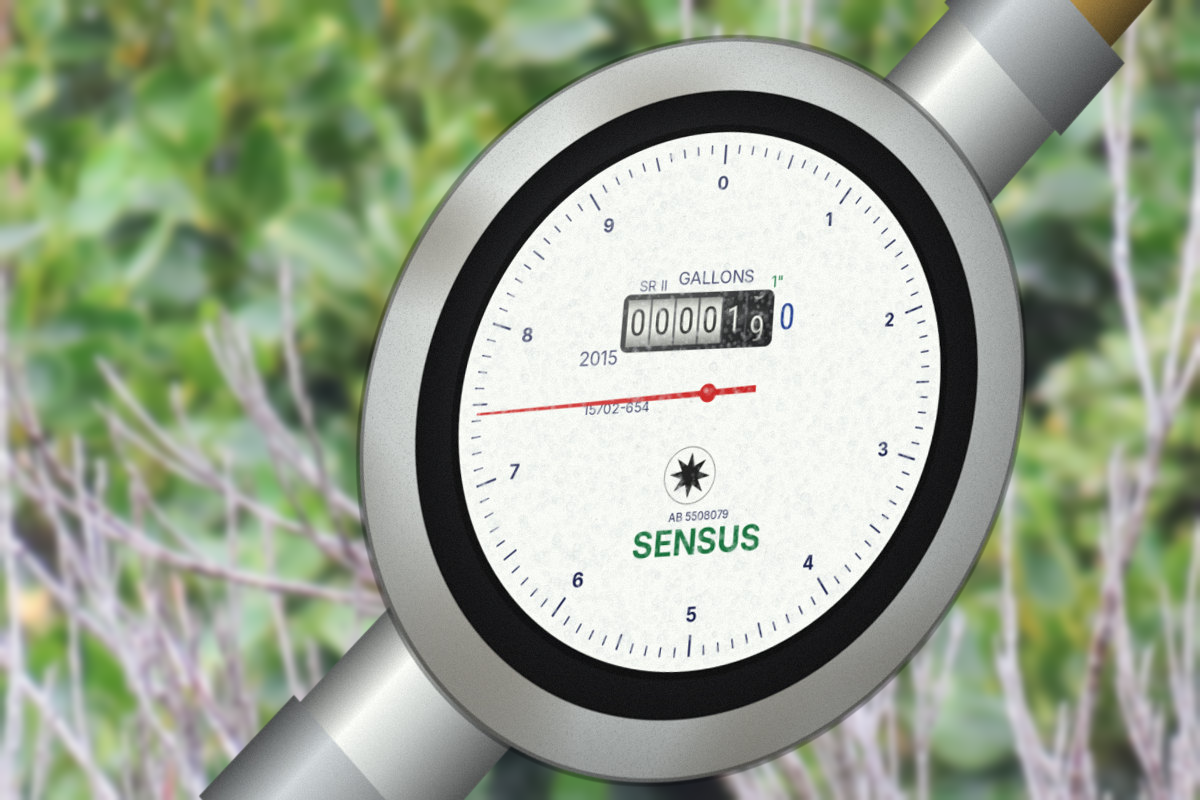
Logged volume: 187.4 gal
